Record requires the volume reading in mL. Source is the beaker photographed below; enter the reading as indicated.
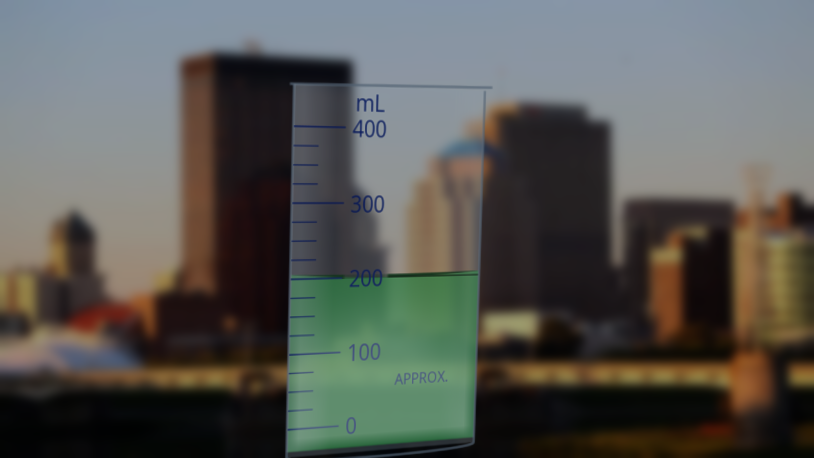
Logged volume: 200 mL
